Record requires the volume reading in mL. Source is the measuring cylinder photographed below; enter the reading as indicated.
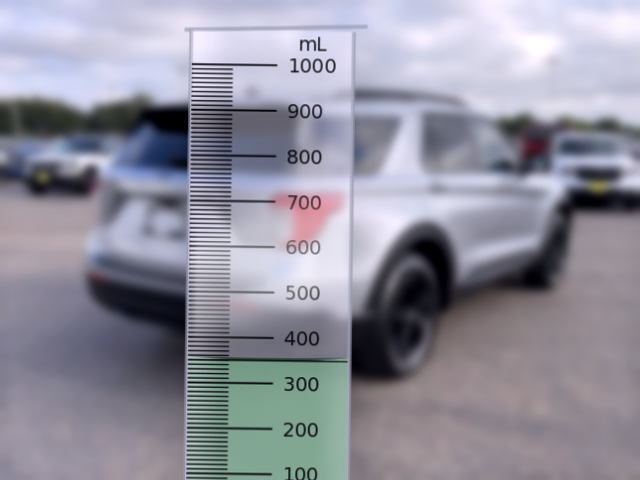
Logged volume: 350 mL
